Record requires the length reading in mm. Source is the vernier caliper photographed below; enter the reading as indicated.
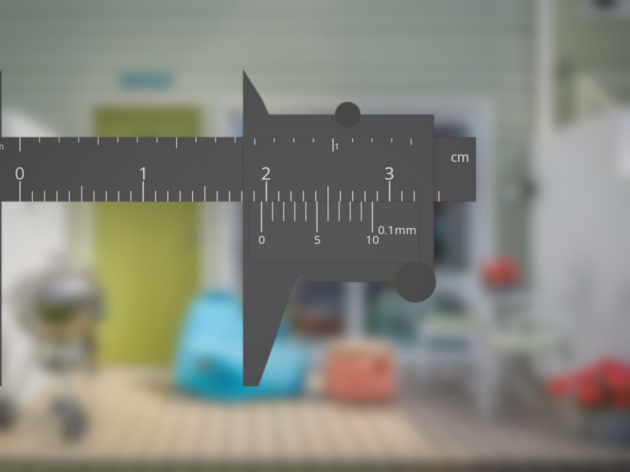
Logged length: 19.6 mm
